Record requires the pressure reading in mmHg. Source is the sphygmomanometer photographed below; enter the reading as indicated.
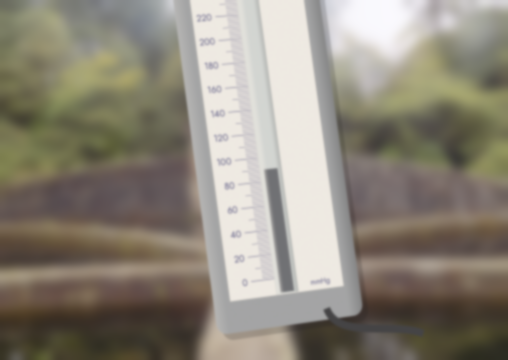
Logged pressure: 90 mmHg
